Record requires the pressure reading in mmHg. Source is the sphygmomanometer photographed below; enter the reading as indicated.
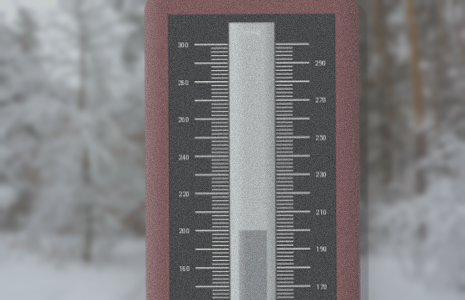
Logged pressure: 200 mmHg
